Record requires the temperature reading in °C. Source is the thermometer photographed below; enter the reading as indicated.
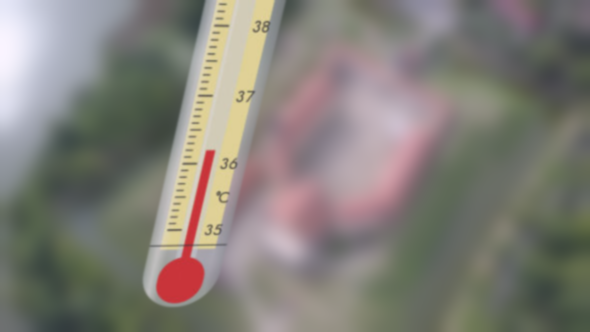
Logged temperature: 36.2 °C
